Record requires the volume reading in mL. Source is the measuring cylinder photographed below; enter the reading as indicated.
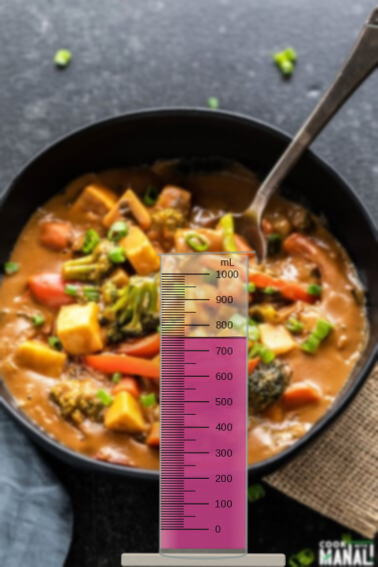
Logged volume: 750 mL
